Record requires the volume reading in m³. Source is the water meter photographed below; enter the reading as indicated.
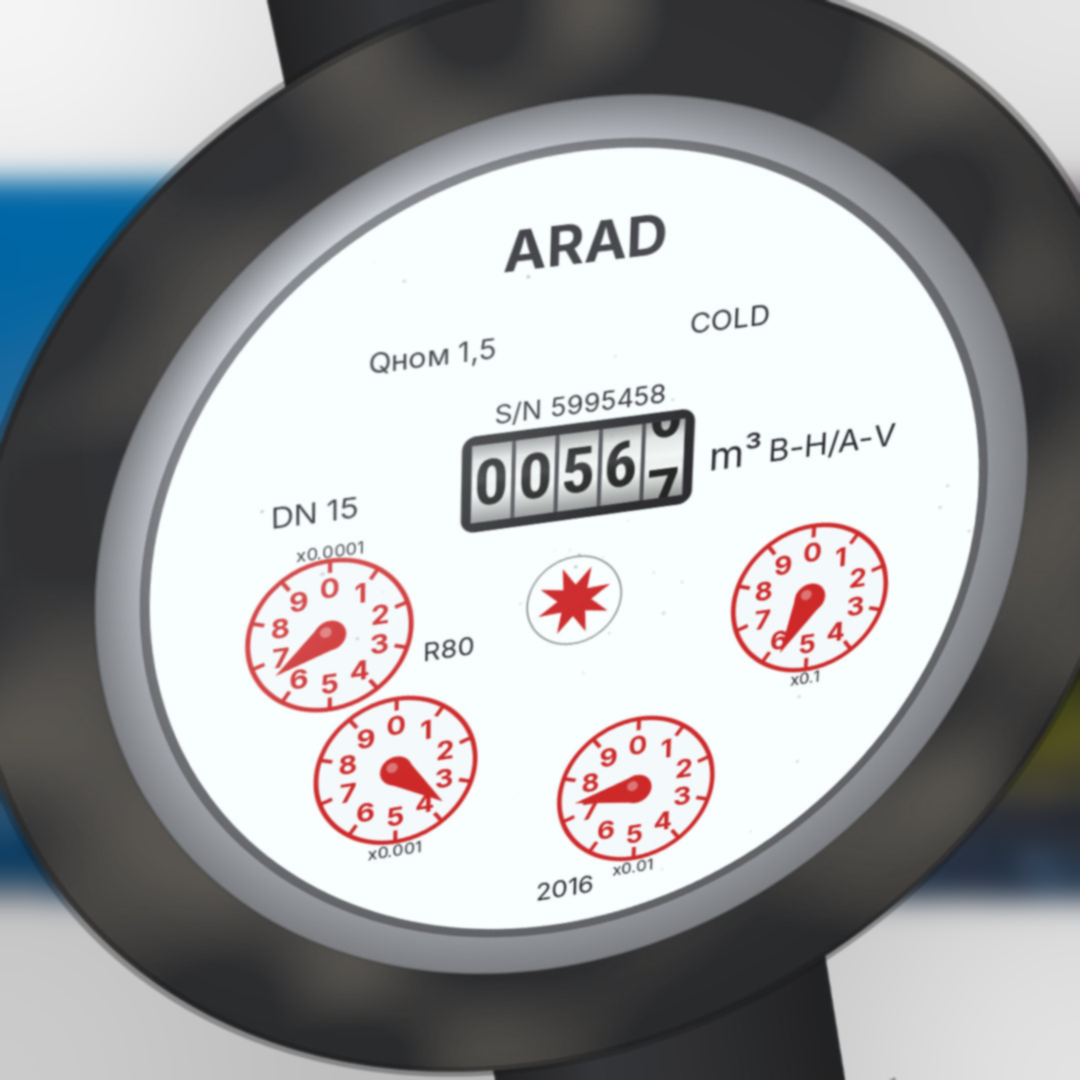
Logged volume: 566.5736 m³
